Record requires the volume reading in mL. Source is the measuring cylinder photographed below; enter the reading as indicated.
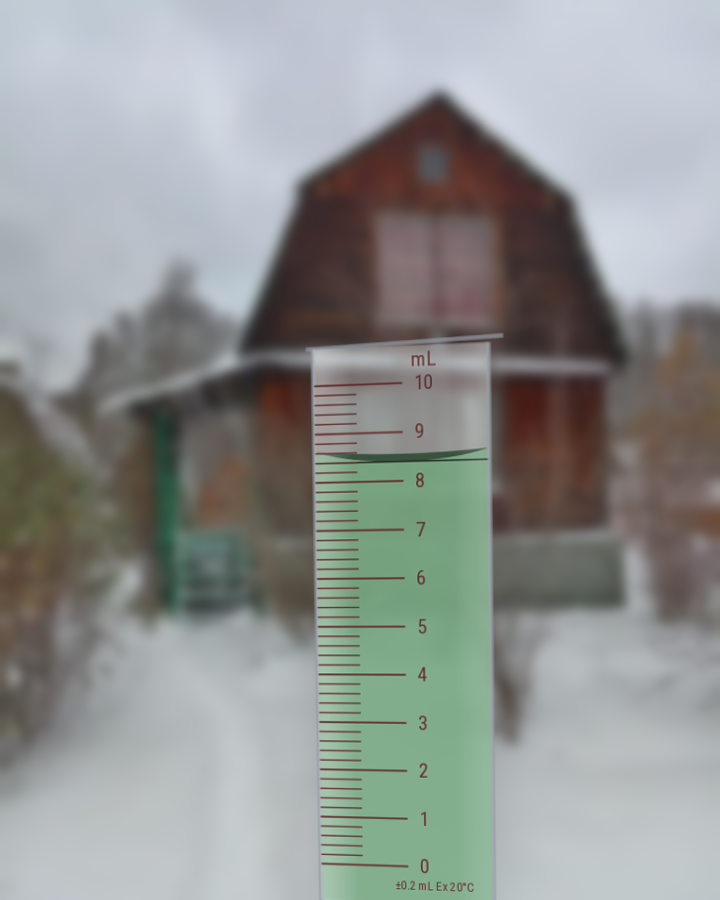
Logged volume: 8.4 mL
